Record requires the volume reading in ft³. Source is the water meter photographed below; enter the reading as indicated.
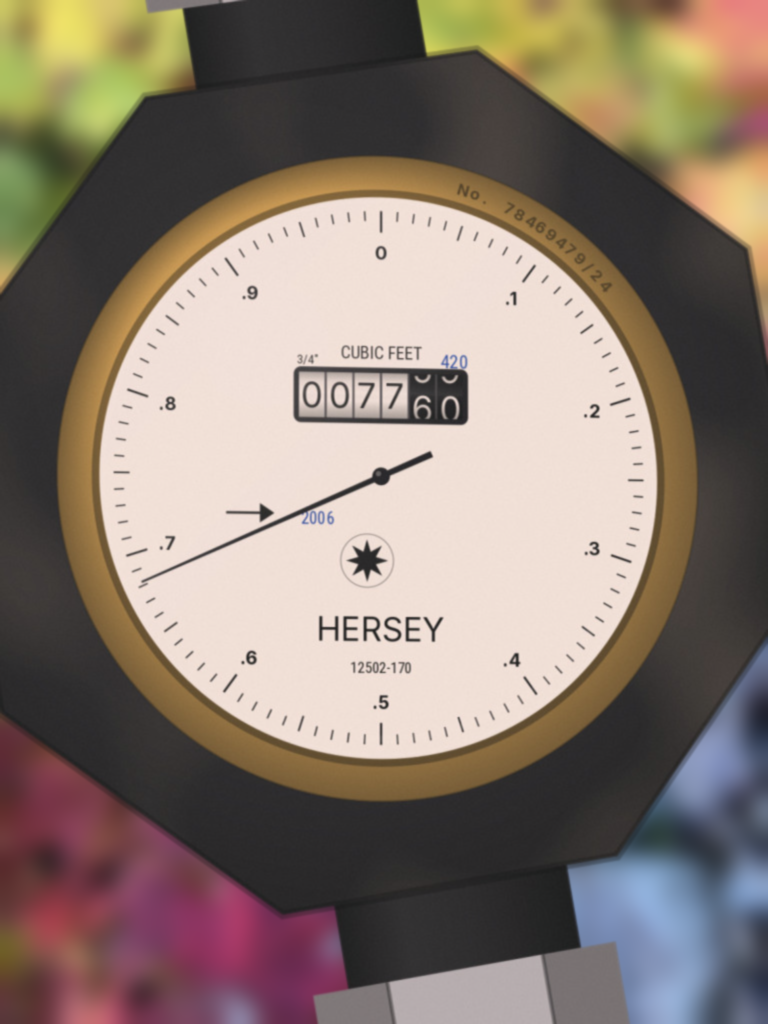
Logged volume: 7759.68 ft³
